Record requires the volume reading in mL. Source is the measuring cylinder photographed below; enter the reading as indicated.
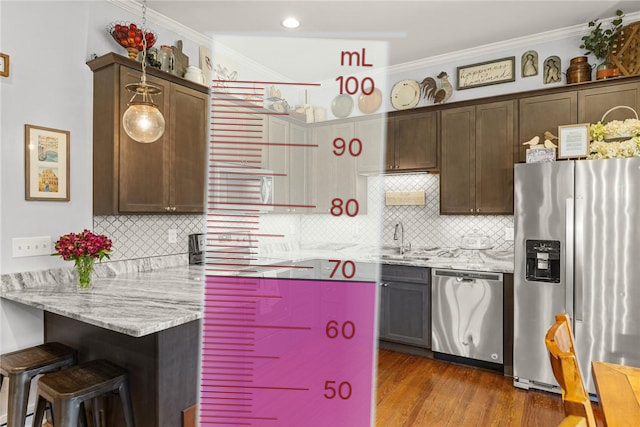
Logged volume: 68 mL
